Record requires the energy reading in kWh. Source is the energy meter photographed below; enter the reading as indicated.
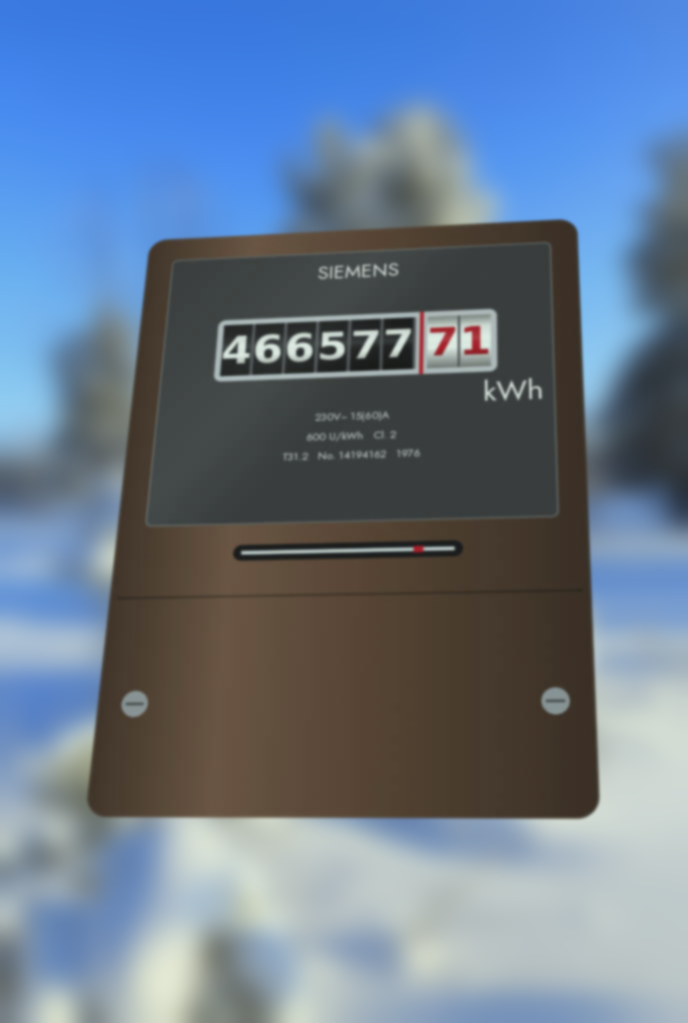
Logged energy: 466577.71 kWh
